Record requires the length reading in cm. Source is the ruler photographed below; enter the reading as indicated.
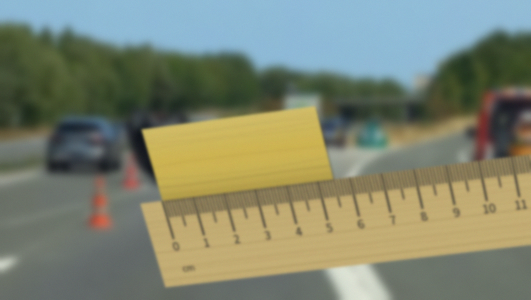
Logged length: 5.5 cm
